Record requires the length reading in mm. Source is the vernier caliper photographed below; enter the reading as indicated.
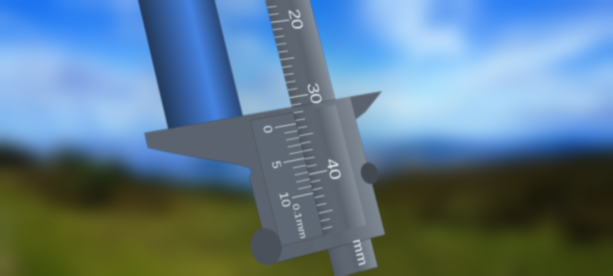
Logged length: 33.4 mm
